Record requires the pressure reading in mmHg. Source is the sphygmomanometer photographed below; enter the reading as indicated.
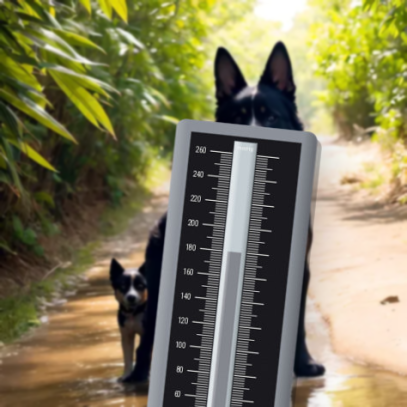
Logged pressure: 180 mmHg
